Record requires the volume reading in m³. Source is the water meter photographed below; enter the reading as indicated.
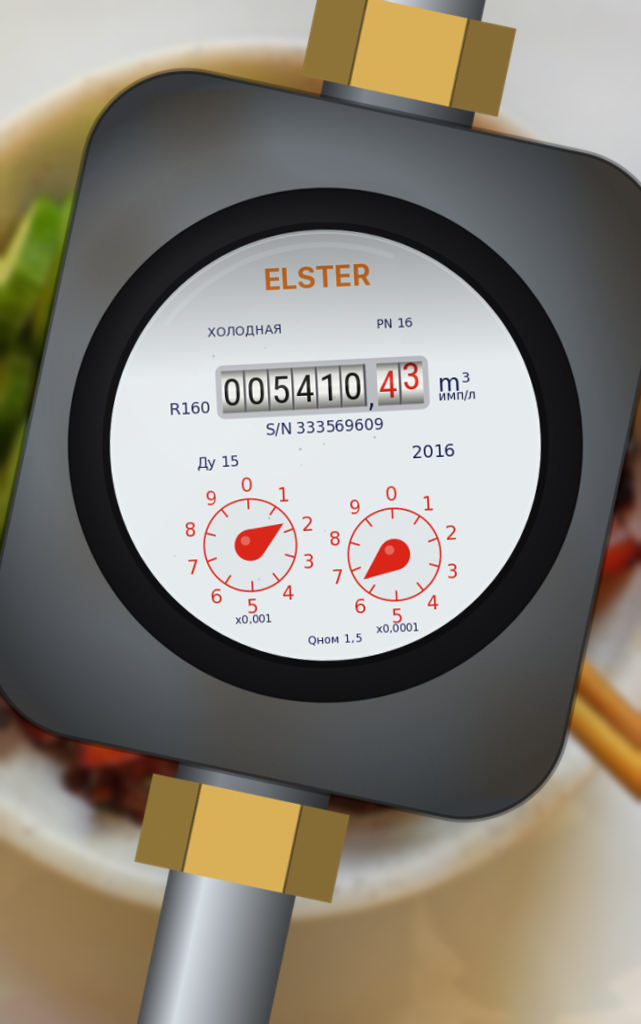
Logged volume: 5410.4316 m³
